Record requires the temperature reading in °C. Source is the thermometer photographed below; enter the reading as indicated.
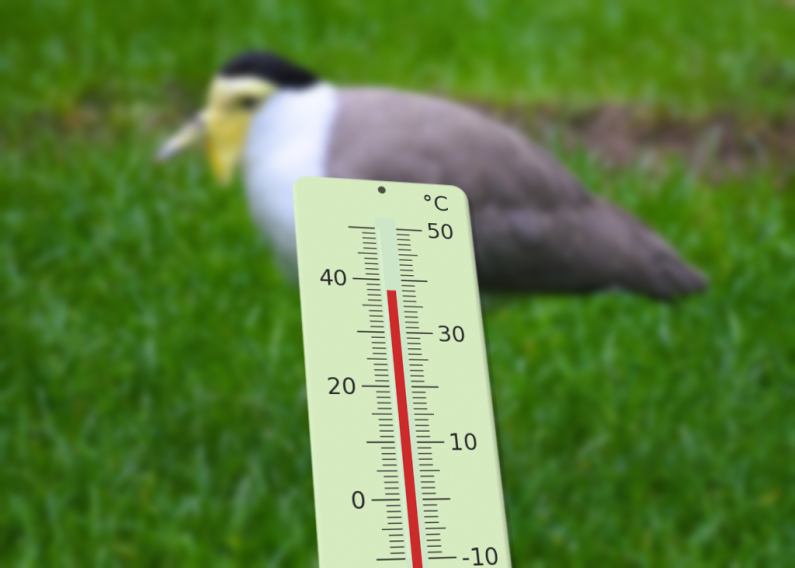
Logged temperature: 38 °C
